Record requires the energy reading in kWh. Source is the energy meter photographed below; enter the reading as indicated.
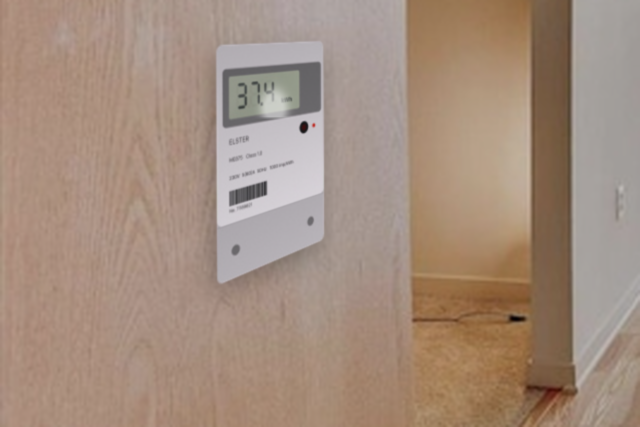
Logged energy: 37.4 kWh
